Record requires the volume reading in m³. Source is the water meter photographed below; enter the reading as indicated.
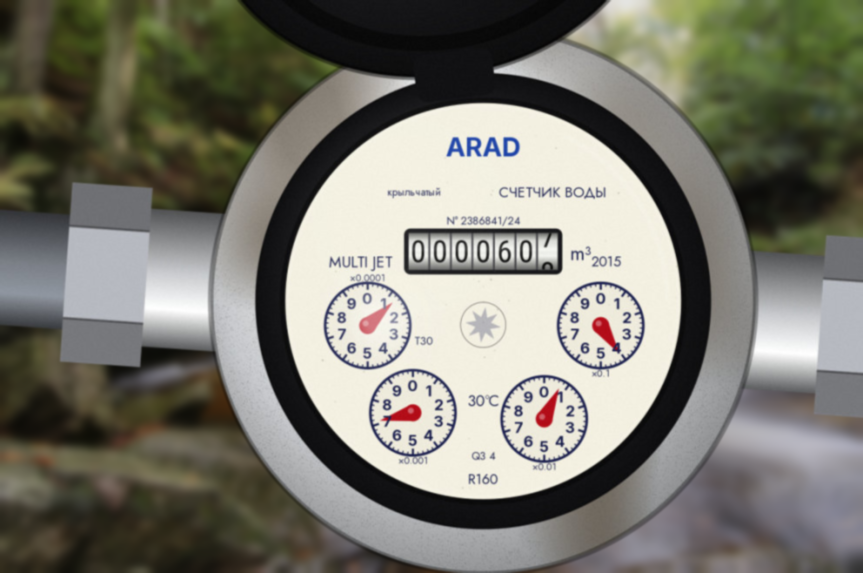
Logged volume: 607.4071 m³
